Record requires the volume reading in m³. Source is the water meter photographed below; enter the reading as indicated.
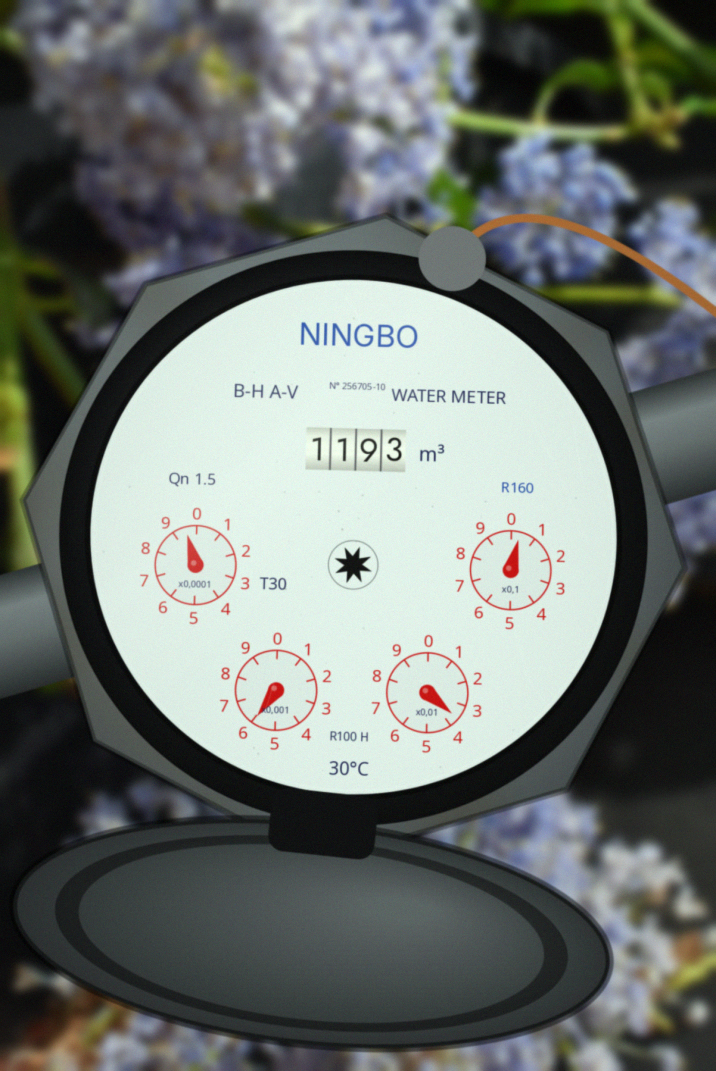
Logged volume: 1193.0359 m³
